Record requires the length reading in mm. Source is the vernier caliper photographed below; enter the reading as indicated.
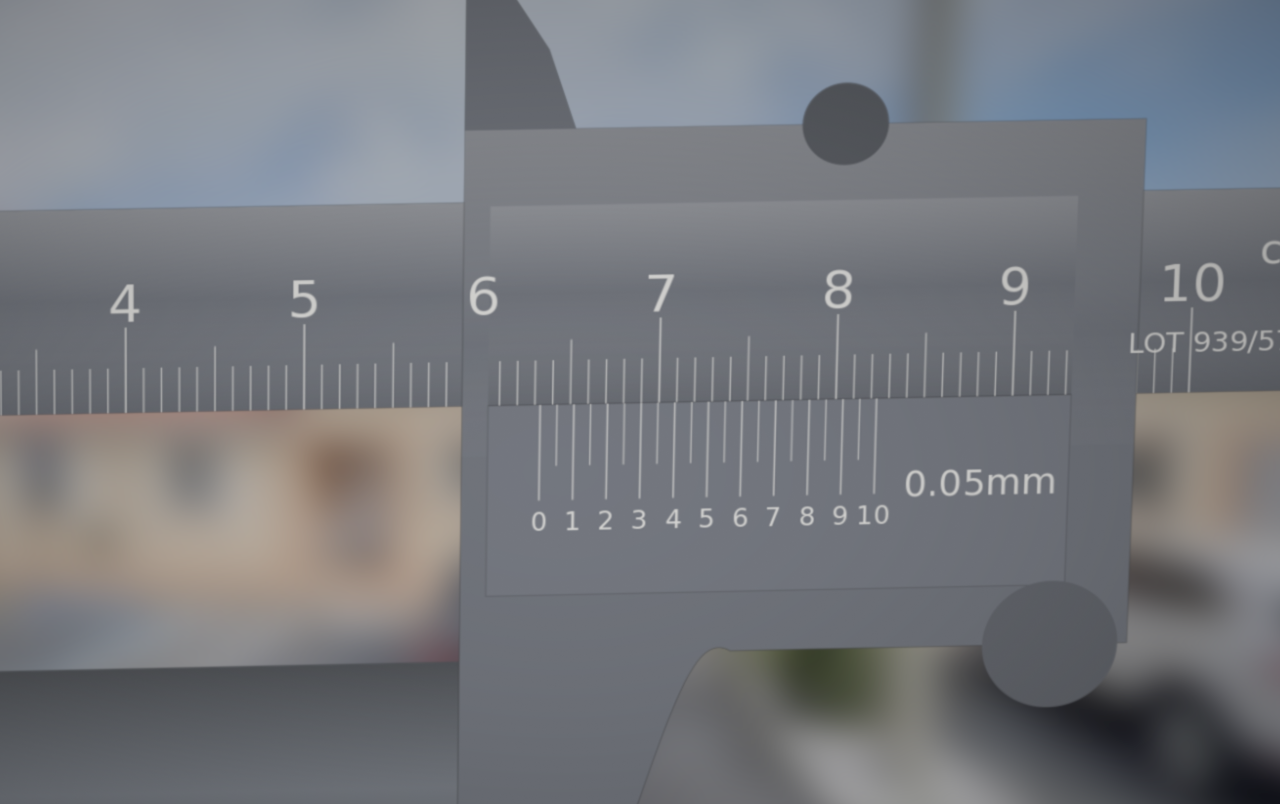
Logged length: 63.3 mm
